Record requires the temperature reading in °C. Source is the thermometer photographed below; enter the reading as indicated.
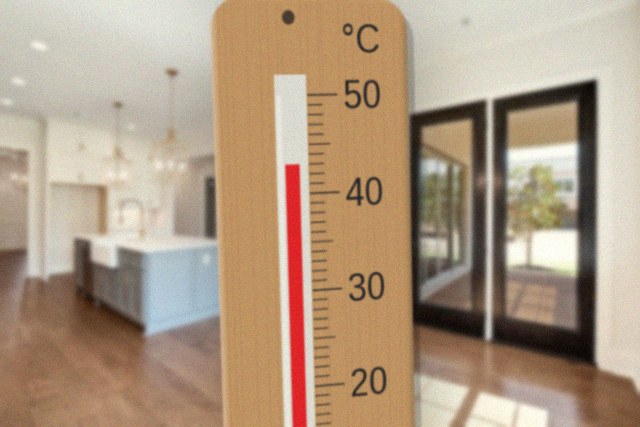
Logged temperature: 43 °C
